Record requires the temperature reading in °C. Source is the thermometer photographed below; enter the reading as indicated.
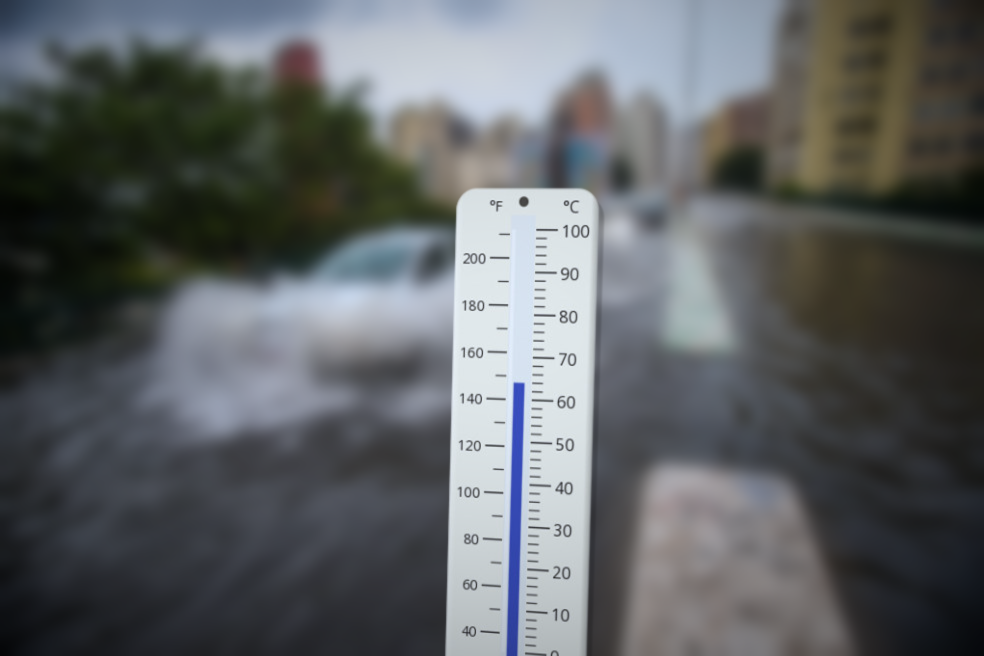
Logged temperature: 64 °C
